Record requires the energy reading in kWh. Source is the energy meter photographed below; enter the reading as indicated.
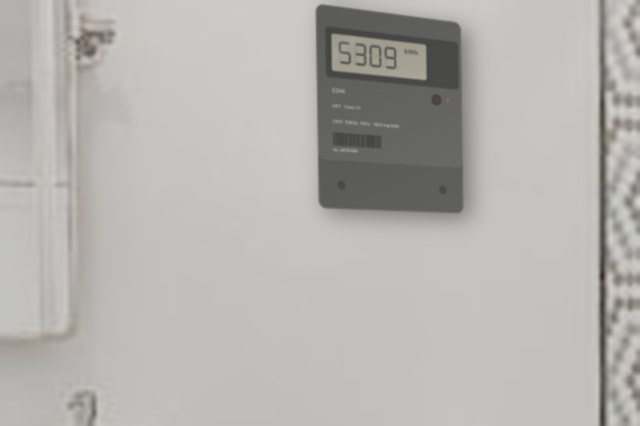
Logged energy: 5309 kWh
